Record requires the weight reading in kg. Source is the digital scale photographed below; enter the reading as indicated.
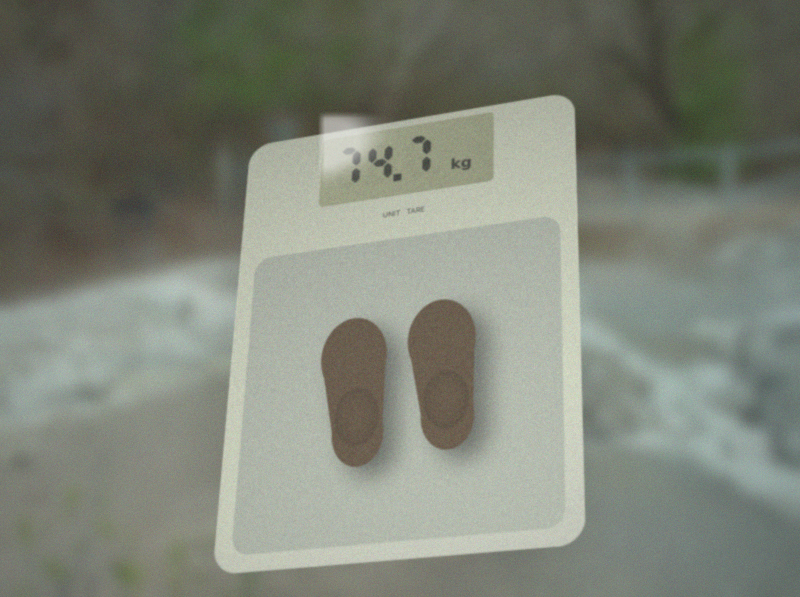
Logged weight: 74.7 kg
